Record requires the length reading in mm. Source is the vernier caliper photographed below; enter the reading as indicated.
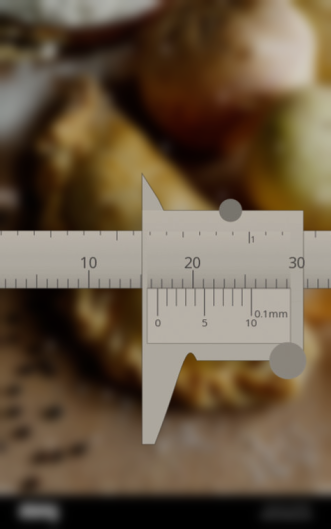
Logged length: 16.6 mm
